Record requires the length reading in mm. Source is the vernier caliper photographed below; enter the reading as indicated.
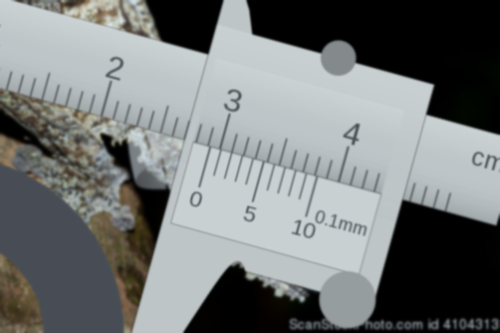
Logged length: 29.2 mm
